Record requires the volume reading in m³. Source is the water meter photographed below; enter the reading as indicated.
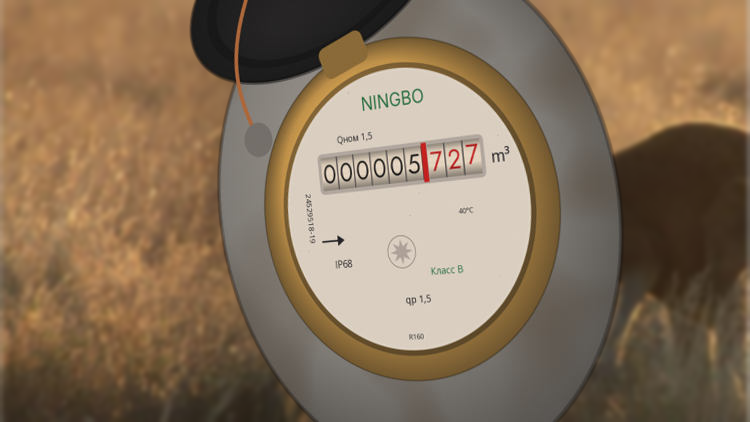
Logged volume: 5.727 m³
